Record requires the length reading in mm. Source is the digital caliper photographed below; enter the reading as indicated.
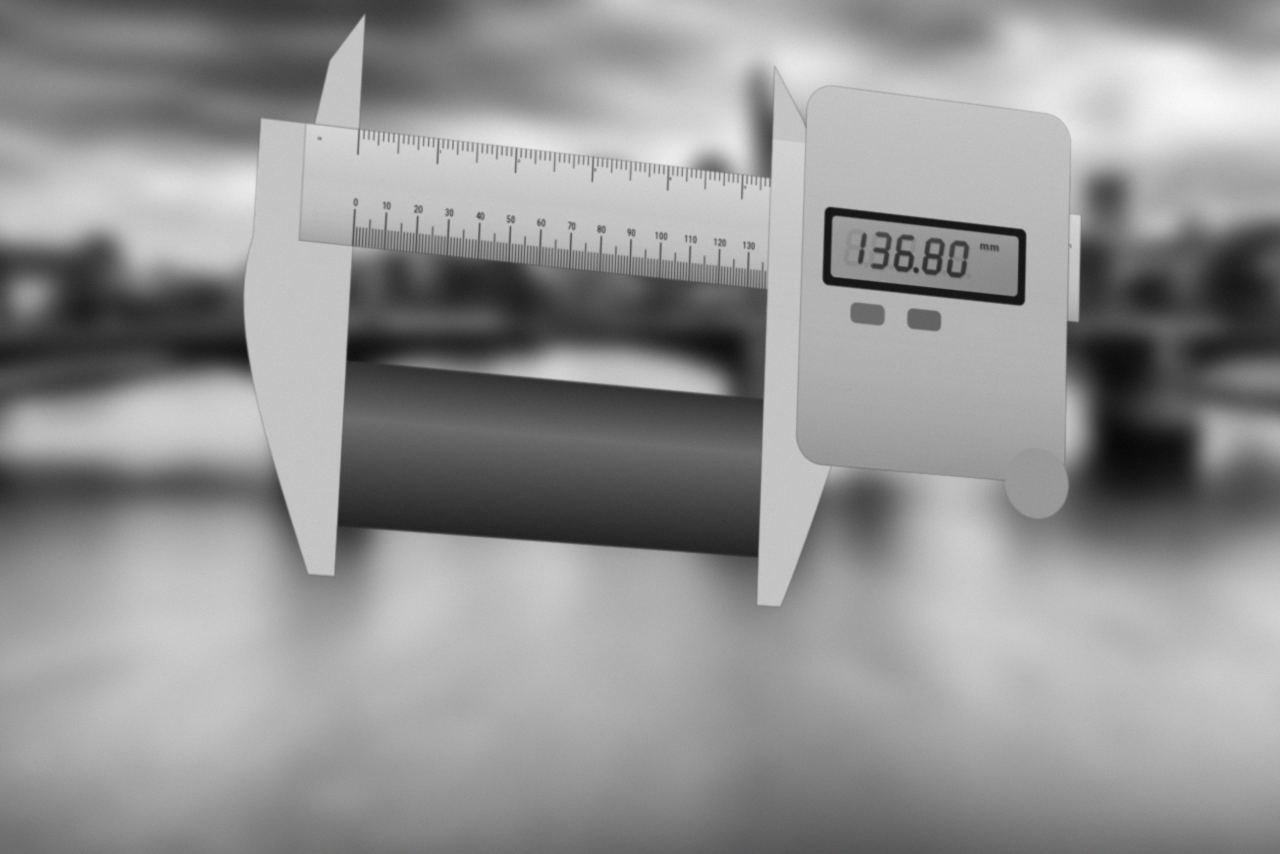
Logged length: 136.80 mm
